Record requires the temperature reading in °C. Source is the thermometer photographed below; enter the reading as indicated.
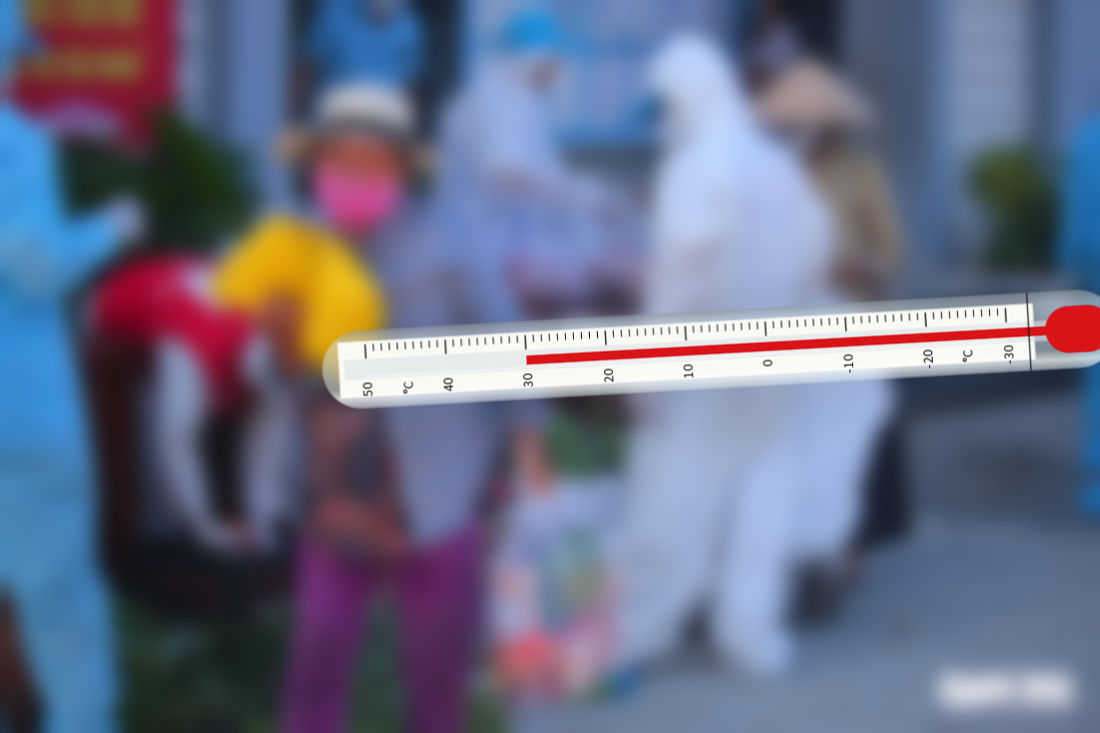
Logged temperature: 30 °C
